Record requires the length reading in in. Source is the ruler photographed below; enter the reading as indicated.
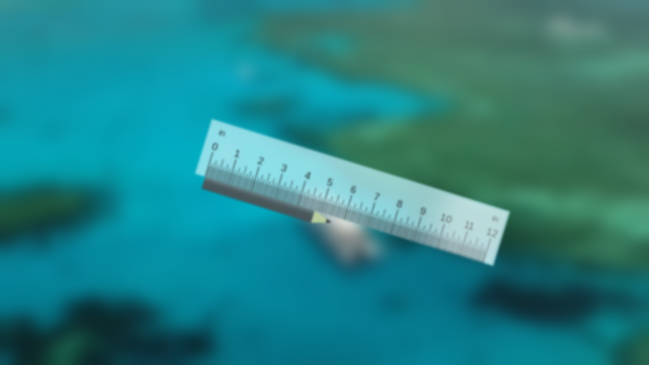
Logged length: 5.5 in
